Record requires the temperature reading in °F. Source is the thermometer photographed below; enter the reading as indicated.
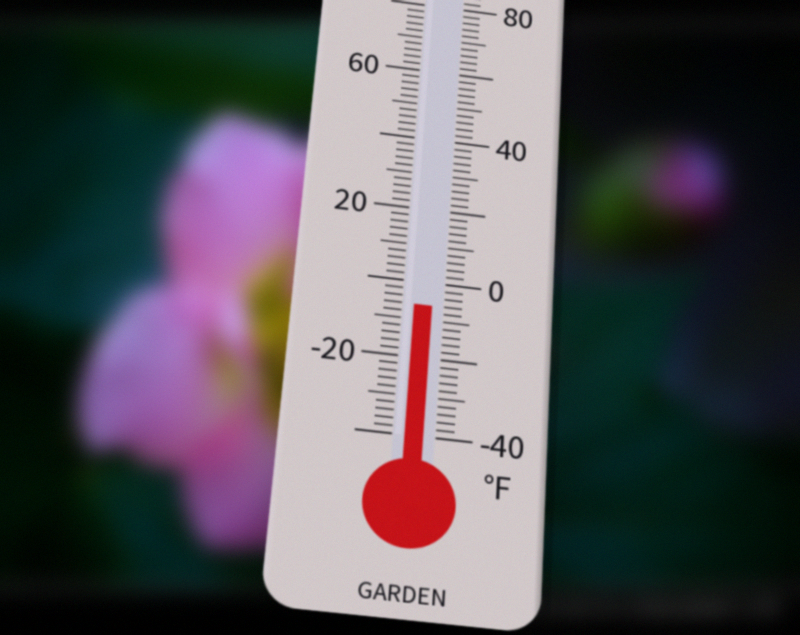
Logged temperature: -6 °F
